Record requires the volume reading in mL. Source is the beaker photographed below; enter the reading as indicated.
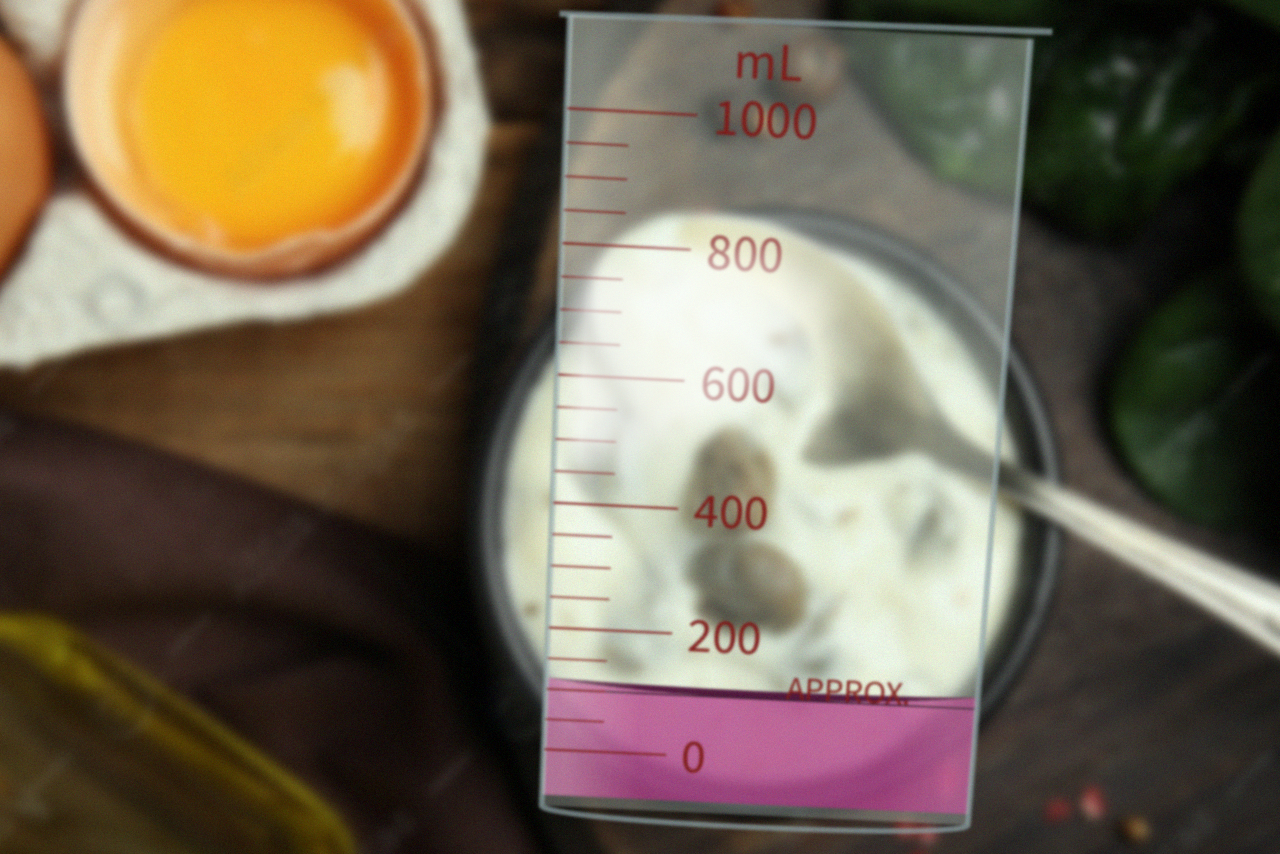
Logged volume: 100 mL
